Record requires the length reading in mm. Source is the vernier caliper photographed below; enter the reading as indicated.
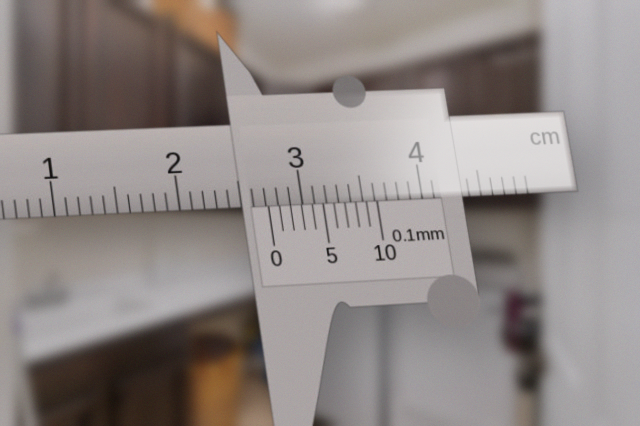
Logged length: 27.2 mm
